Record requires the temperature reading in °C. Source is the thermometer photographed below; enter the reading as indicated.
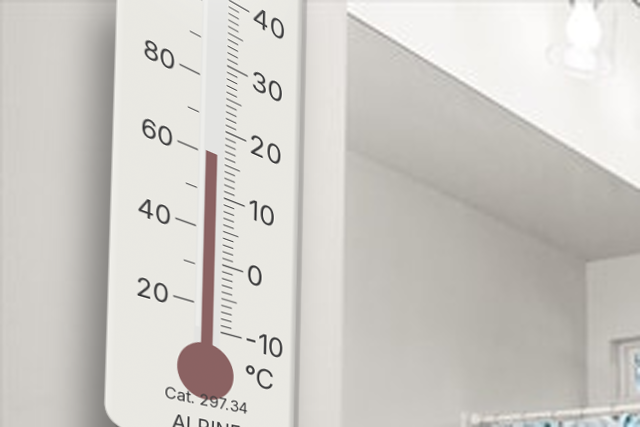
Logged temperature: 16 °C
